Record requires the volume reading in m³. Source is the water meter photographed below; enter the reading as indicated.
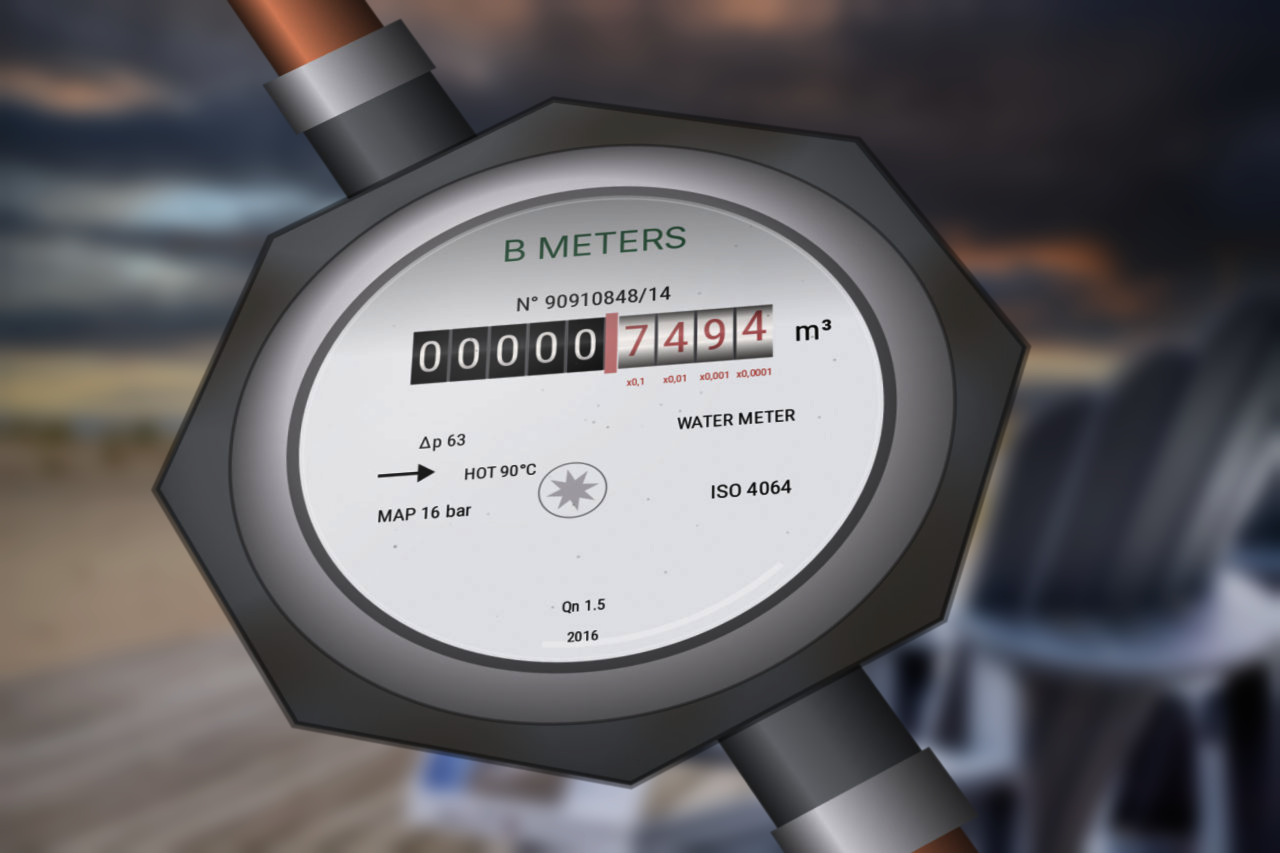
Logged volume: 0.7494 m³
